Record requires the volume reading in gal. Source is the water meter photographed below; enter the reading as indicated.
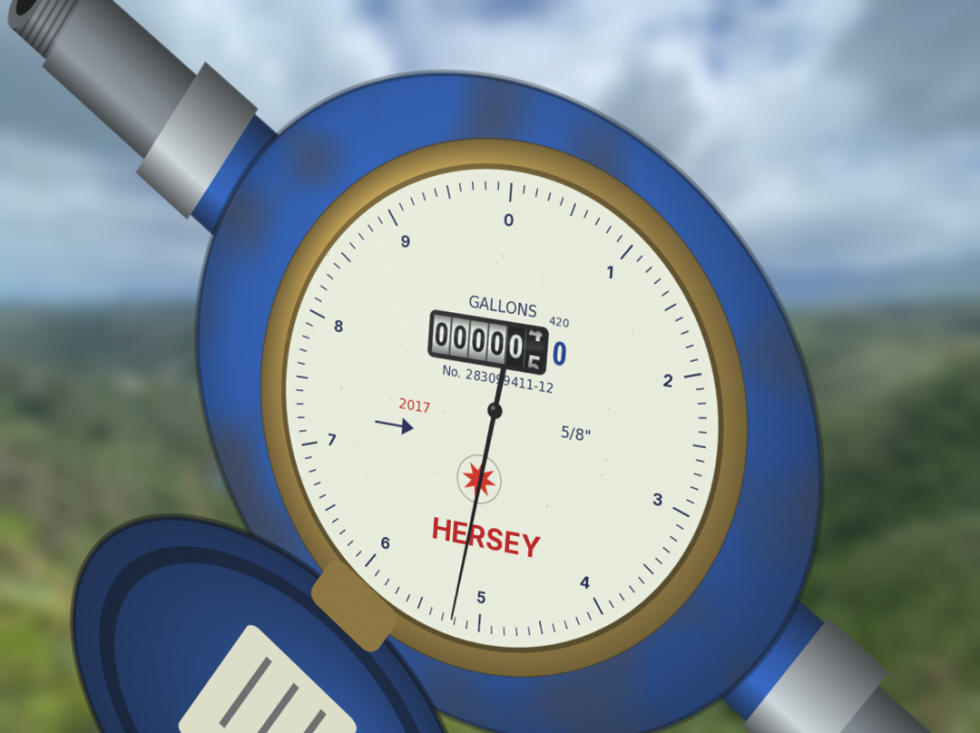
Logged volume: 45.2 gal
